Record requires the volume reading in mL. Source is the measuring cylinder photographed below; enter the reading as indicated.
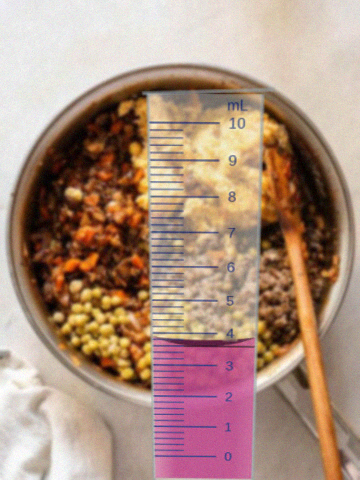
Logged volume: 3.6 mL
